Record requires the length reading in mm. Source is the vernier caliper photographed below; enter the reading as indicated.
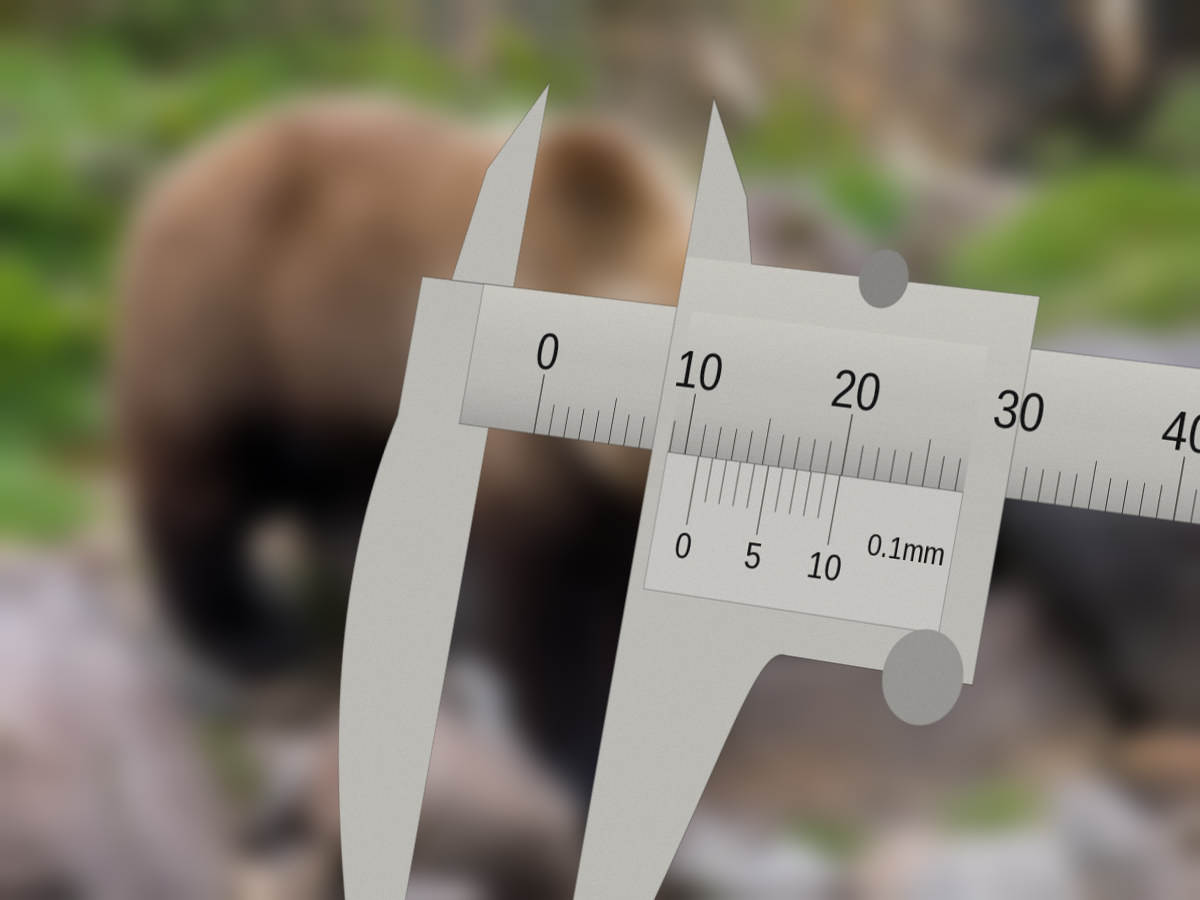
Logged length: 10.9 mm
